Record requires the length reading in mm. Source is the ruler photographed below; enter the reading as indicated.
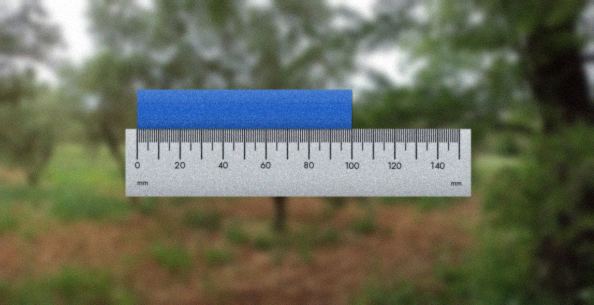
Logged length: 100 mm
